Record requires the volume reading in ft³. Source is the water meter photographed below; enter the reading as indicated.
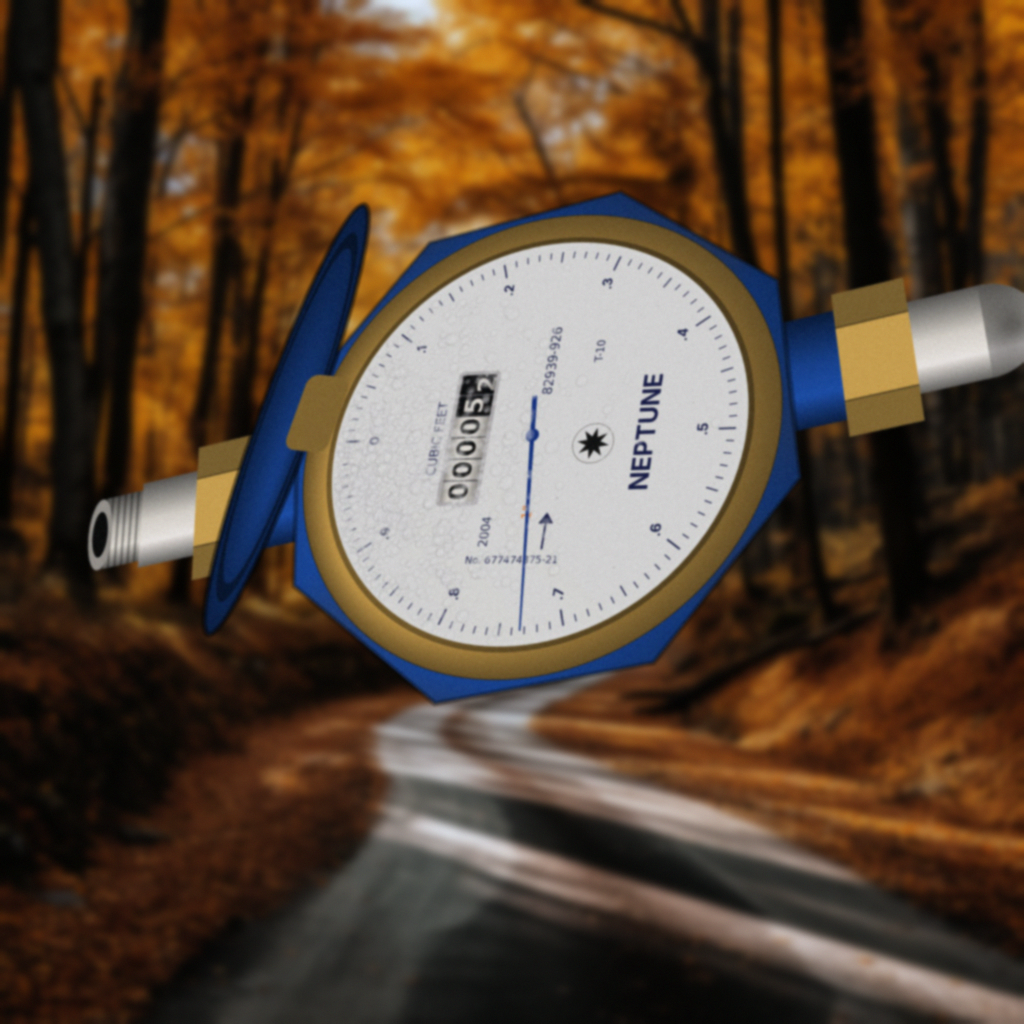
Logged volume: 51.73 ft³
